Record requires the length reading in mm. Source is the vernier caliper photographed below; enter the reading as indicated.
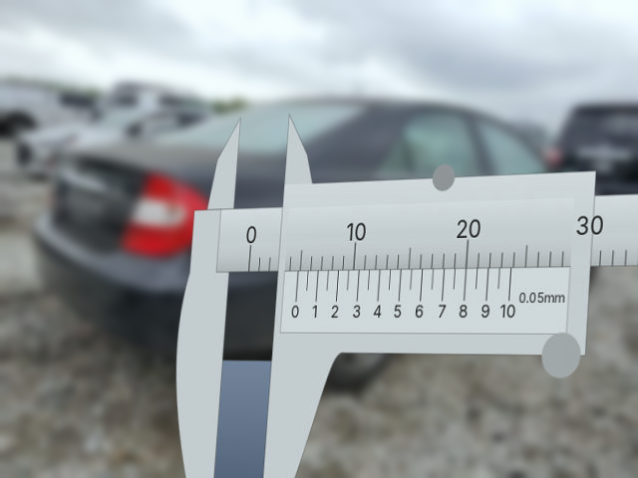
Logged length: 4.8 mm
